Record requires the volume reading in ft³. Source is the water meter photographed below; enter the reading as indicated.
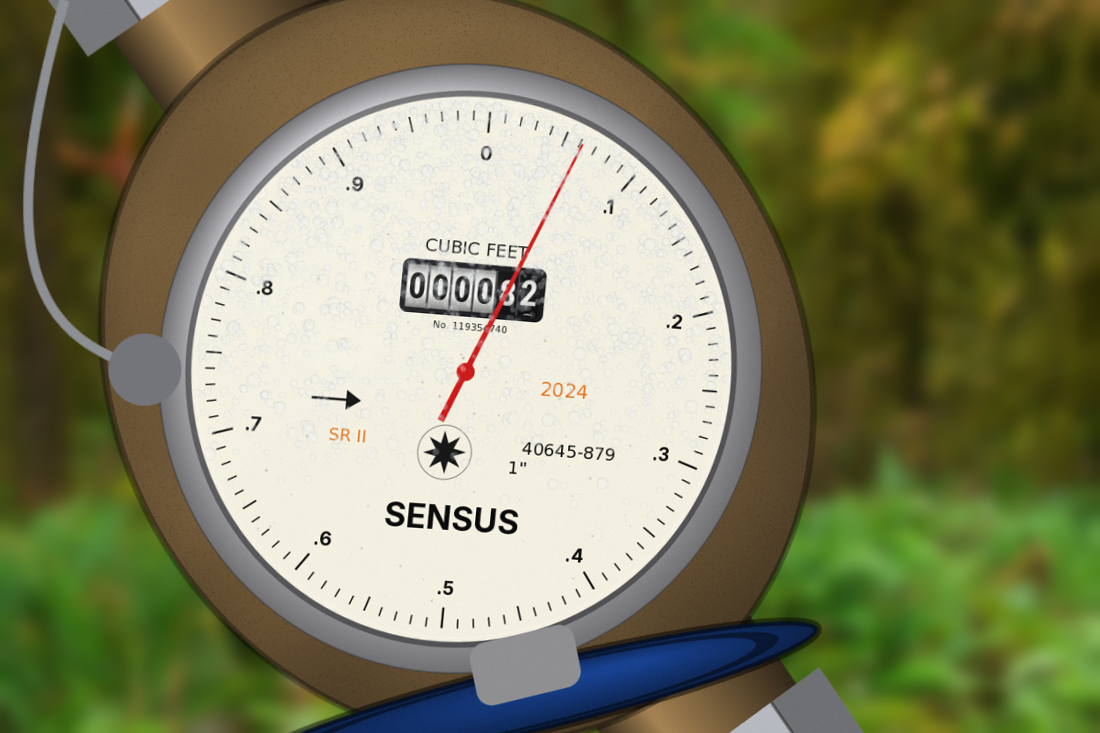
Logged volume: 82.06 ft³
